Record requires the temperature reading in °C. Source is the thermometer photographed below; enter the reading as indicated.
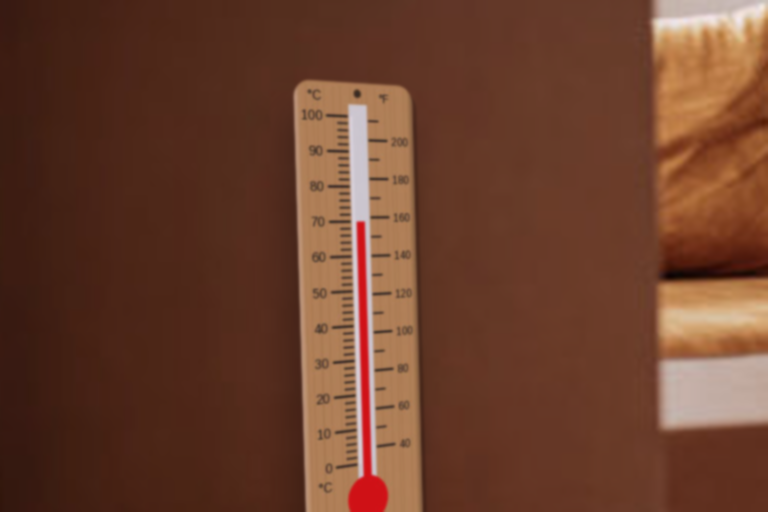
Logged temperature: 70 °C
